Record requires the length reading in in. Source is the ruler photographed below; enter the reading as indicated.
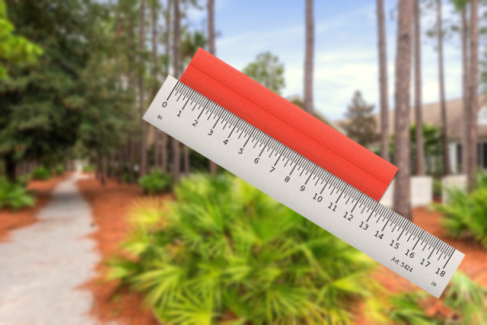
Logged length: 13 in
